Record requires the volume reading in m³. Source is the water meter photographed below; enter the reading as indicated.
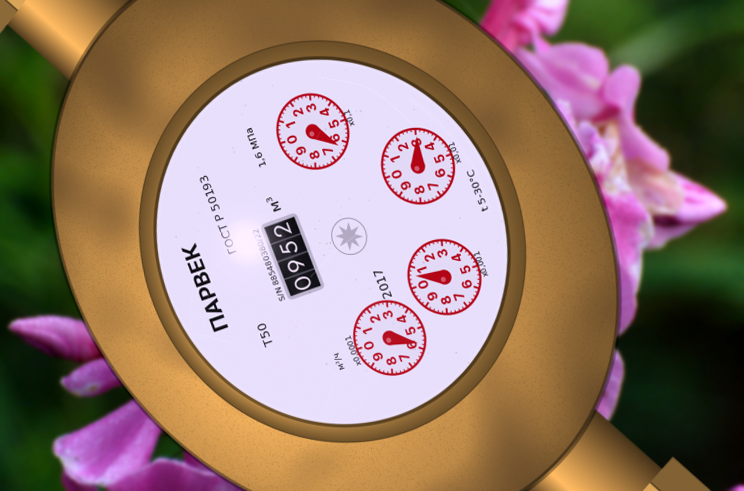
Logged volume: 952.6305 m³
